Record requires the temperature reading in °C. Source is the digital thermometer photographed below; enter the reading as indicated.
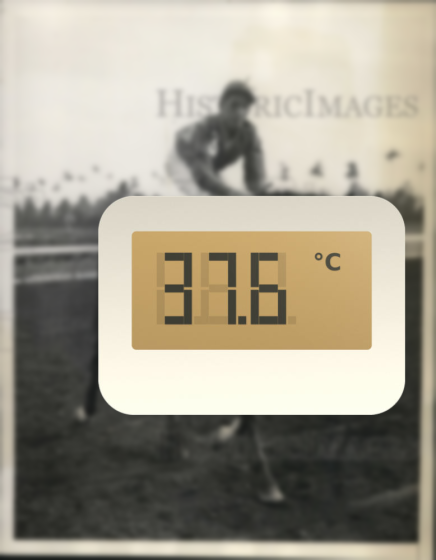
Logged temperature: 37.6 °C
